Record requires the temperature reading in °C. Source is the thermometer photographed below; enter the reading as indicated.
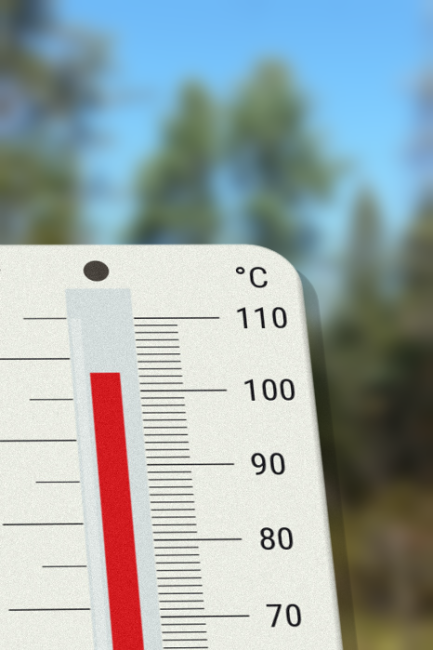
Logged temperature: 102.5 °C
